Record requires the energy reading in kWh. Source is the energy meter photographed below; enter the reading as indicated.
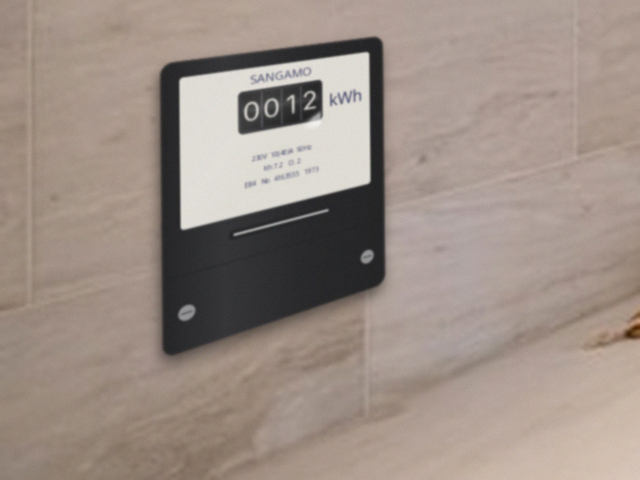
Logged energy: 12 kWh
